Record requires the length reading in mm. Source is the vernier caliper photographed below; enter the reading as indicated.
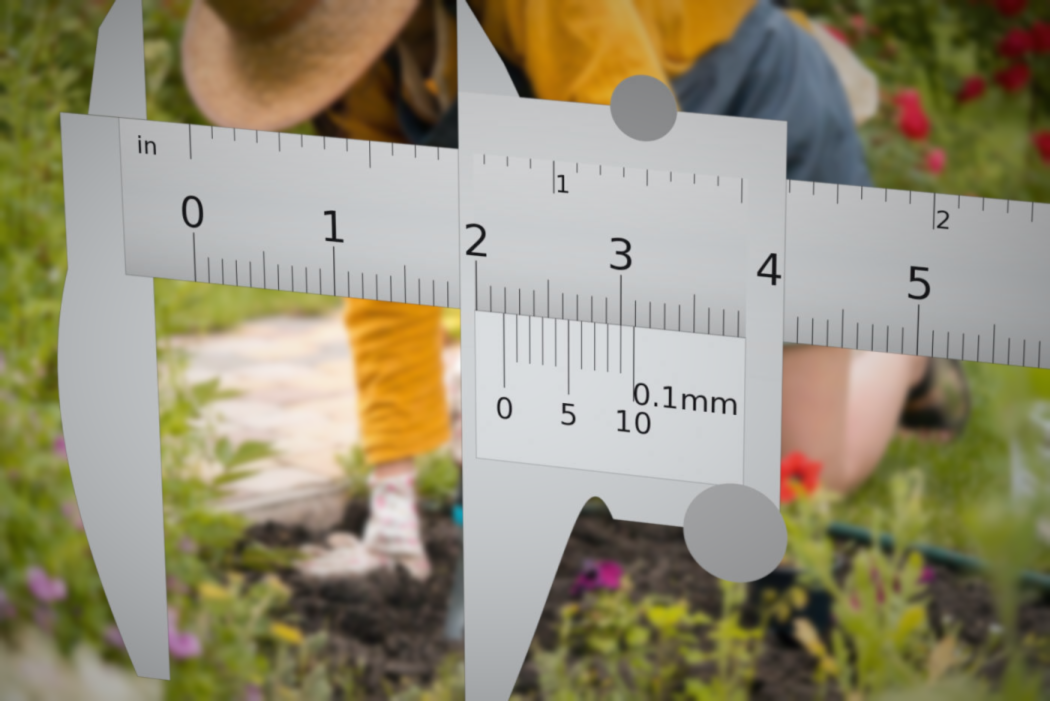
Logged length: 21.9 mm
